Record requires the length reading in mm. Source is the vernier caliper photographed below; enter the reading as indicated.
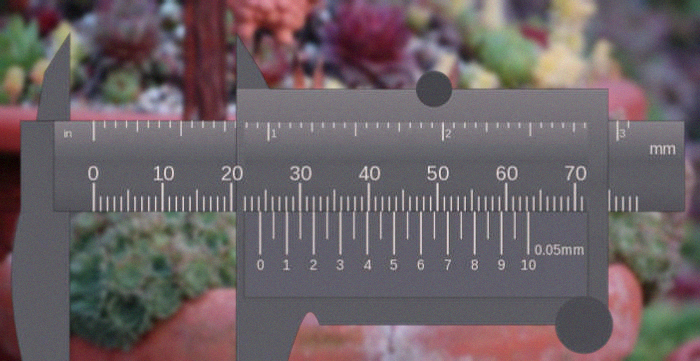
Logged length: 24.2 mm
